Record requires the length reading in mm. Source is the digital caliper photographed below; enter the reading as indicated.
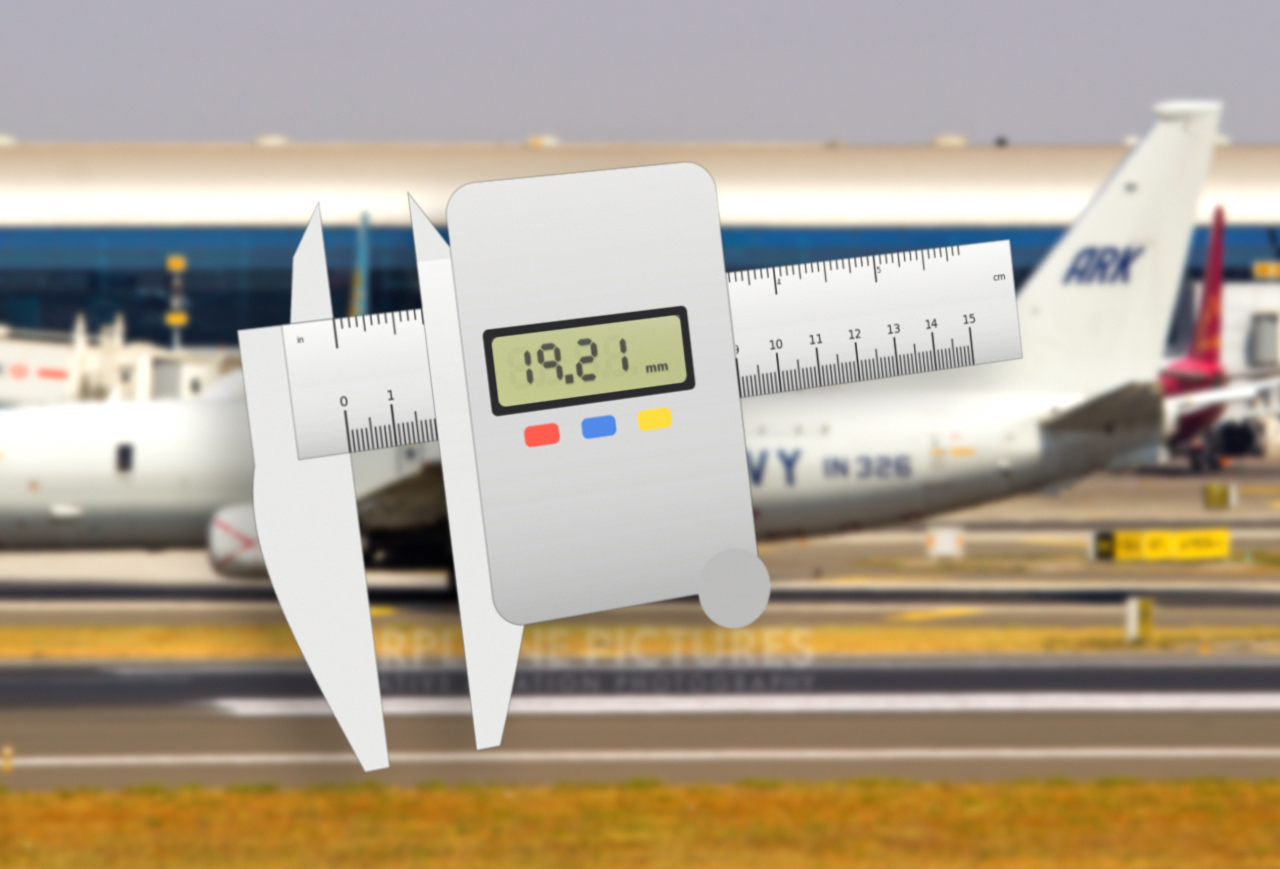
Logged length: 19.21 mm
